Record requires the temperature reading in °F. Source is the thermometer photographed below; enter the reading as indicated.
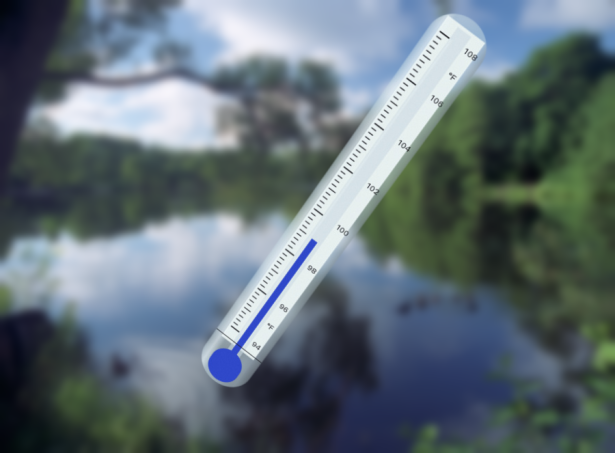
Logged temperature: 99 °F
